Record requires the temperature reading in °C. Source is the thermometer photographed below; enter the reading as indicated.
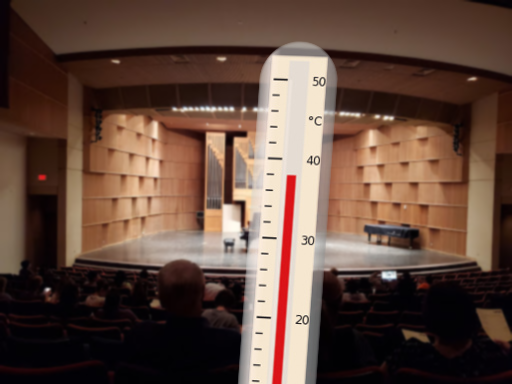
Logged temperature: 38 °C
